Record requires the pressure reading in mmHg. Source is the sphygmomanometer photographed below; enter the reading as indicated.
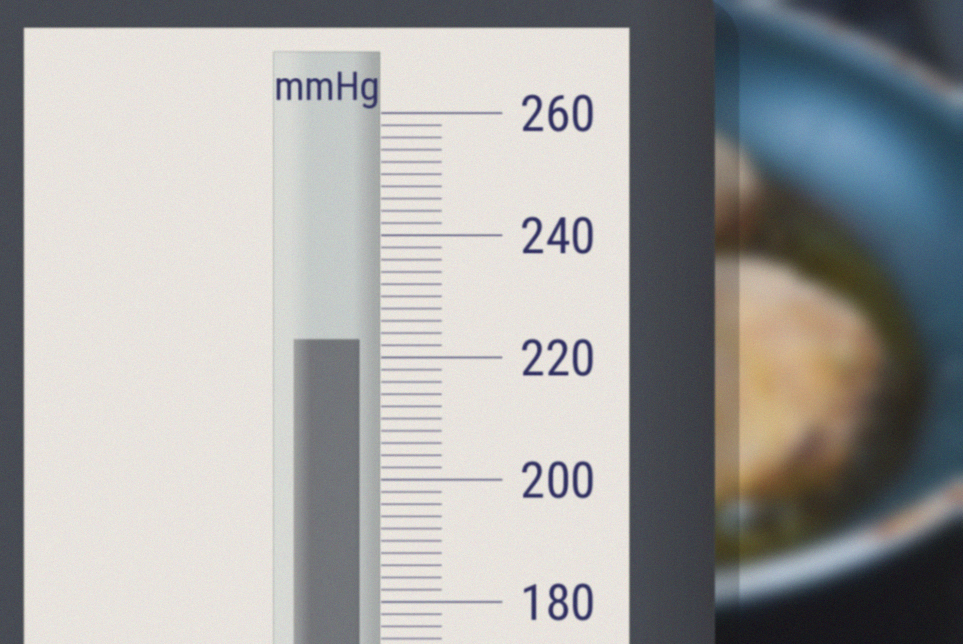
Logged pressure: 223 mmHg
